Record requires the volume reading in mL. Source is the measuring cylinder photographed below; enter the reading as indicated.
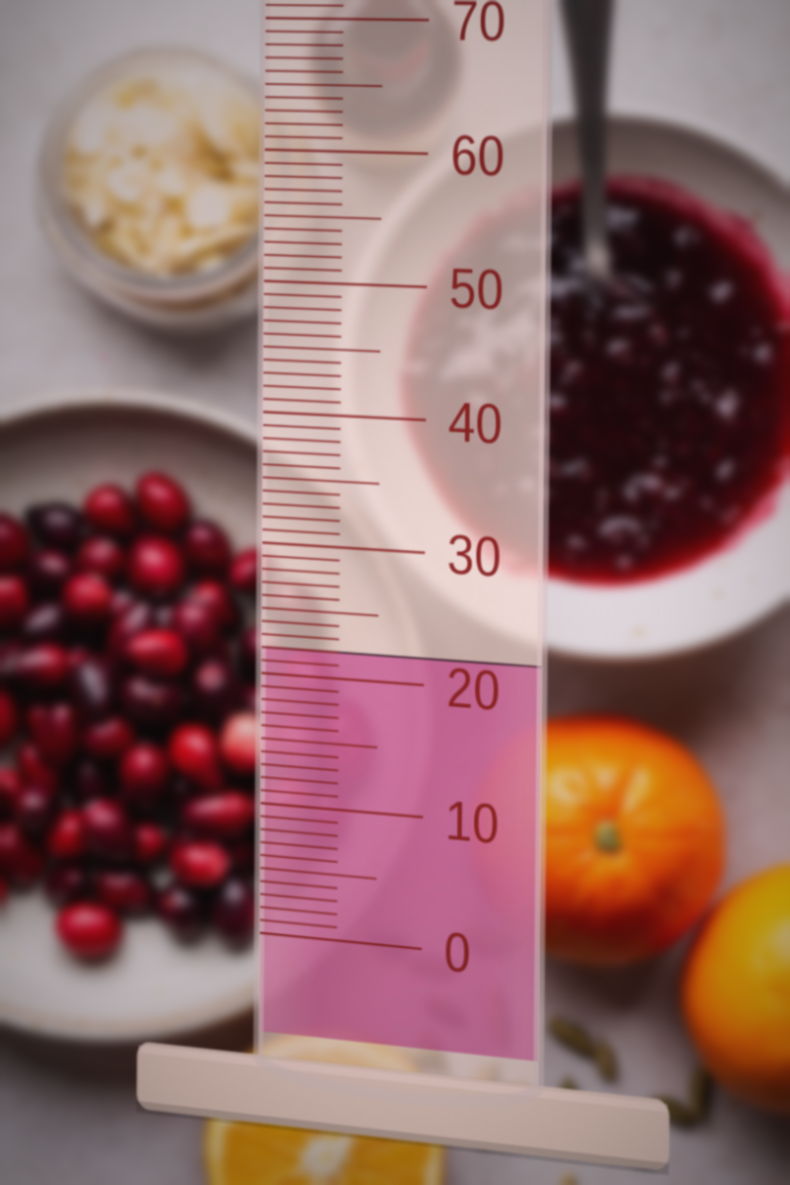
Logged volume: 22 mL
